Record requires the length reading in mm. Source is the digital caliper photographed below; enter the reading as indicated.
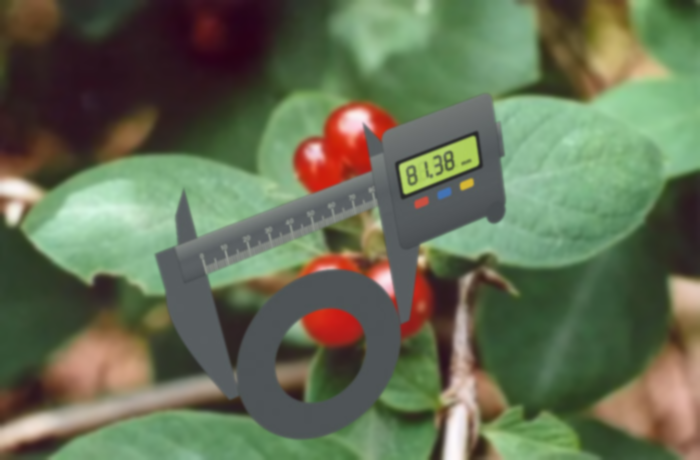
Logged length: 81.38 mm
